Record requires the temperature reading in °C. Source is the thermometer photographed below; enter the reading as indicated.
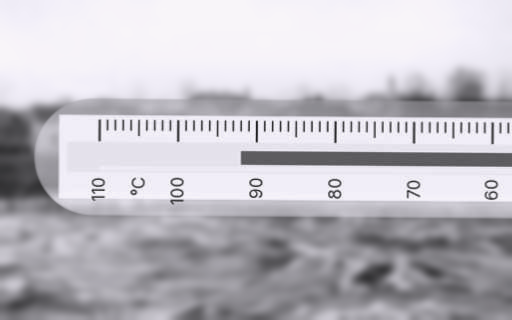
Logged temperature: 92 °C
